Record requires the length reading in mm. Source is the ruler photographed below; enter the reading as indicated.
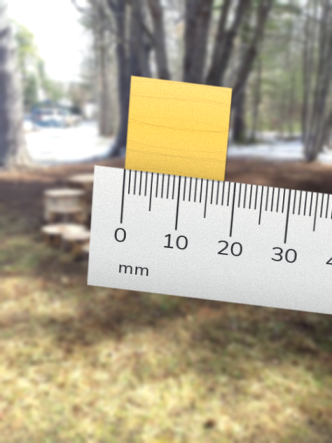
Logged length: 18 mm
